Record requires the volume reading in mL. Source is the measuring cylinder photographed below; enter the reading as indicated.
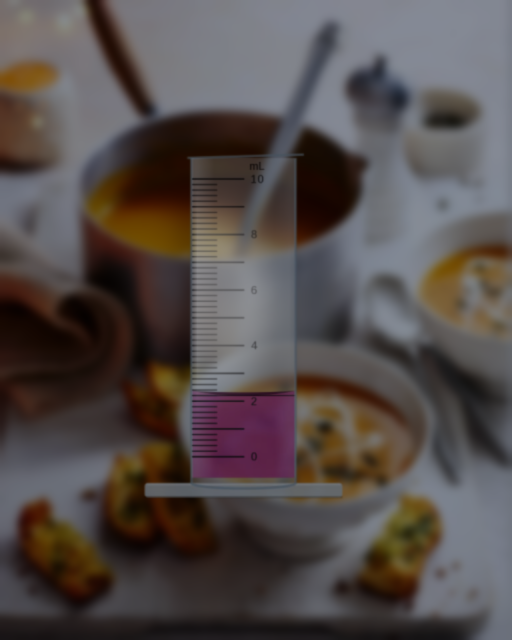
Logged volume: 2.2 mL
